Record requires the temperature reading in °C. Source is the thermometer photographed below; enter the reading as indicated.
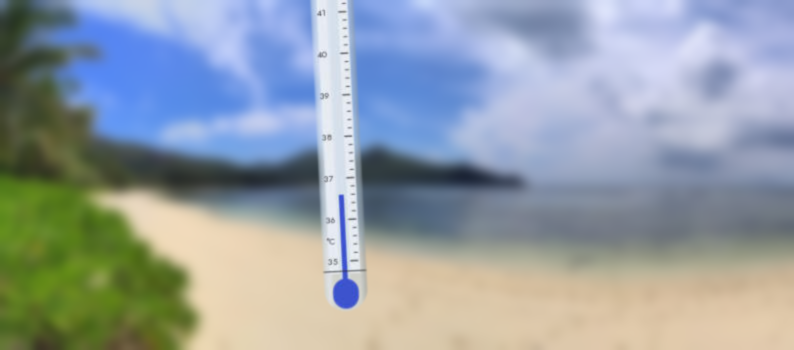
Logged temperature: 36.6 °C
